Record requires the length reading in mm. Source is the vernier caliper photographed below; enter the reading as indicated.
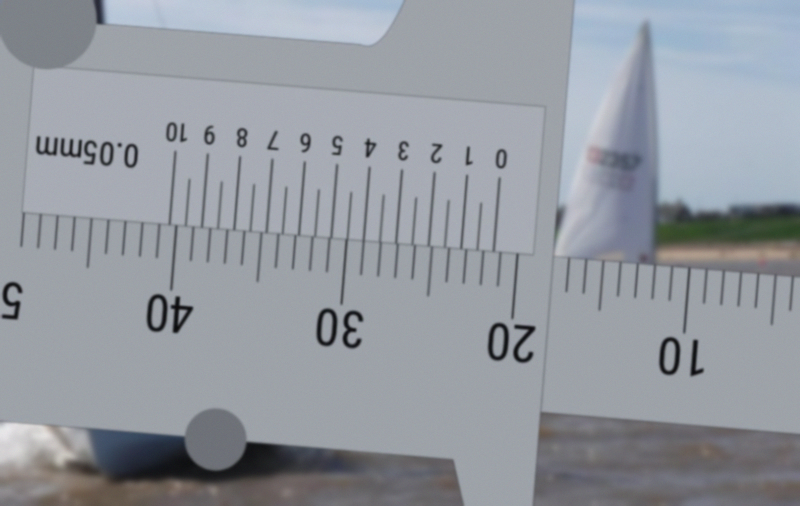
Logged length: 21.4 mm
